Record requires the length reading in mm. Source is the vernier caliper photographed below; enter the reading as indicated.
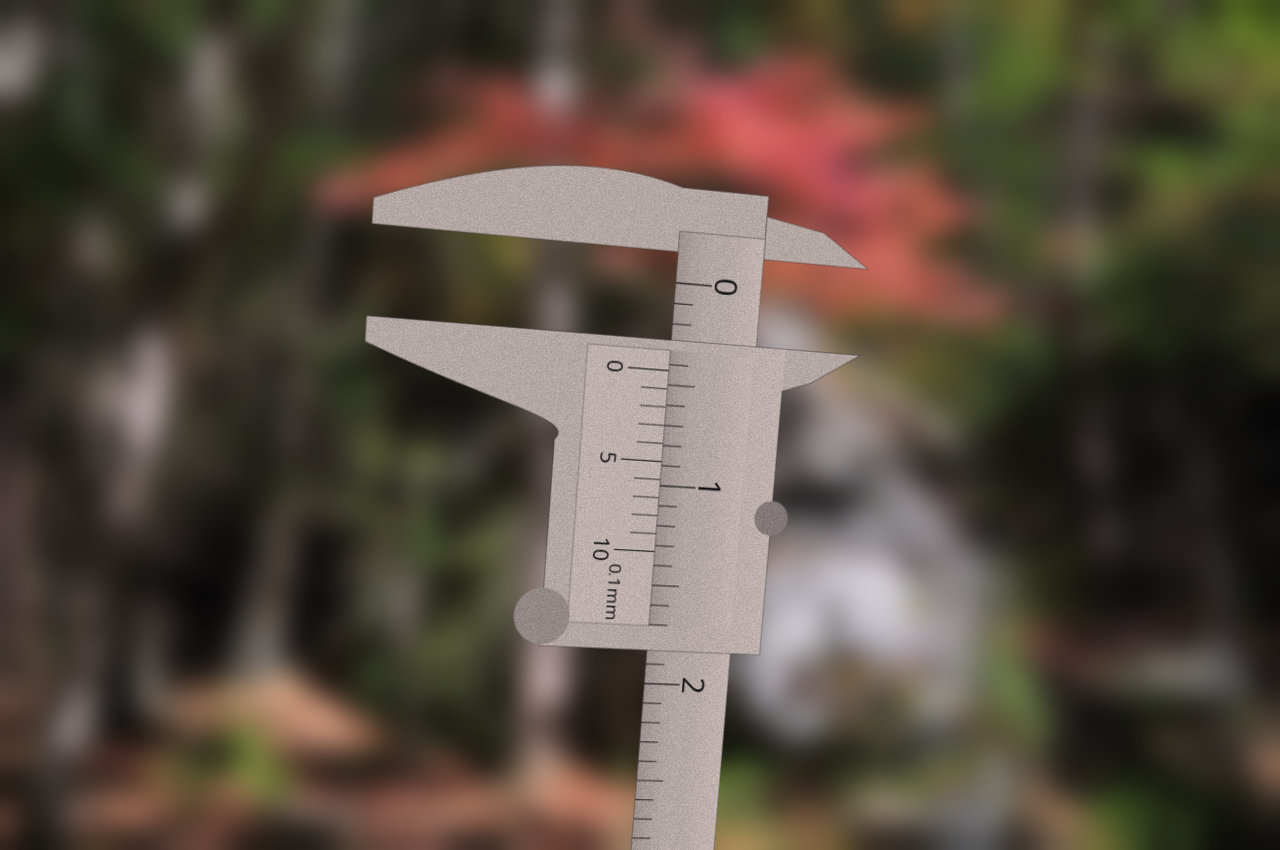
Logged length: 4.3 mm
